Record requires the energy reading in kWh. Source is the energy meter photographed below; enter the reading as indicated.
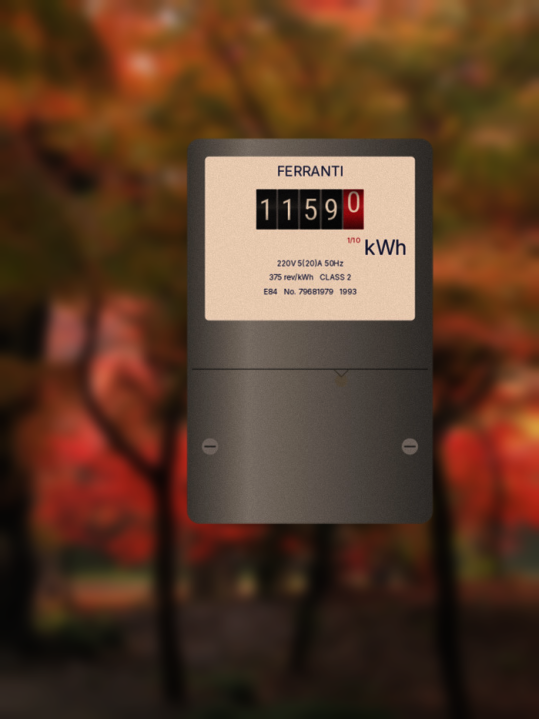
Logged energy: 1159.0 kWh
